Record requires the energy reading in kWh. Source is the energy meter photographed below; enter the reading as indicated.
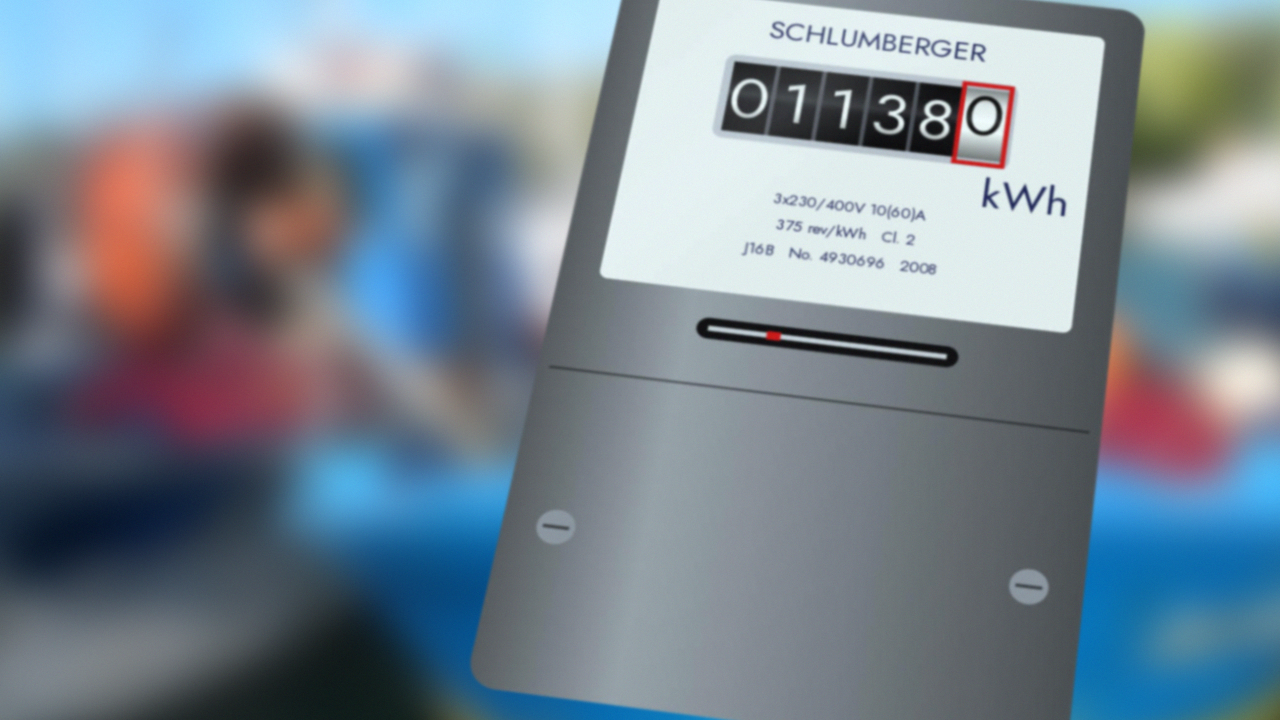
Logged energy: 1138.0 kWh
